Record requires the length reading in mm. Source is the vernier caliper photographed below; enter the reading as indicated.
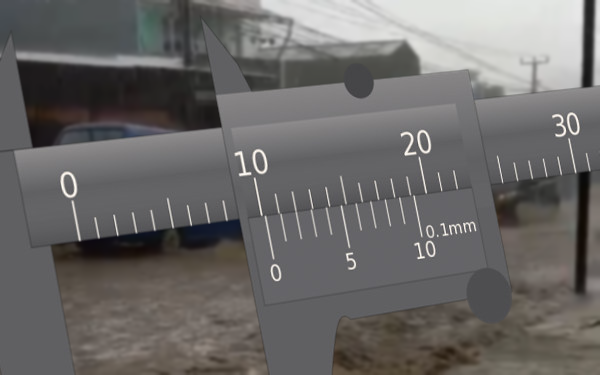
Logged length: 10.2 mm
